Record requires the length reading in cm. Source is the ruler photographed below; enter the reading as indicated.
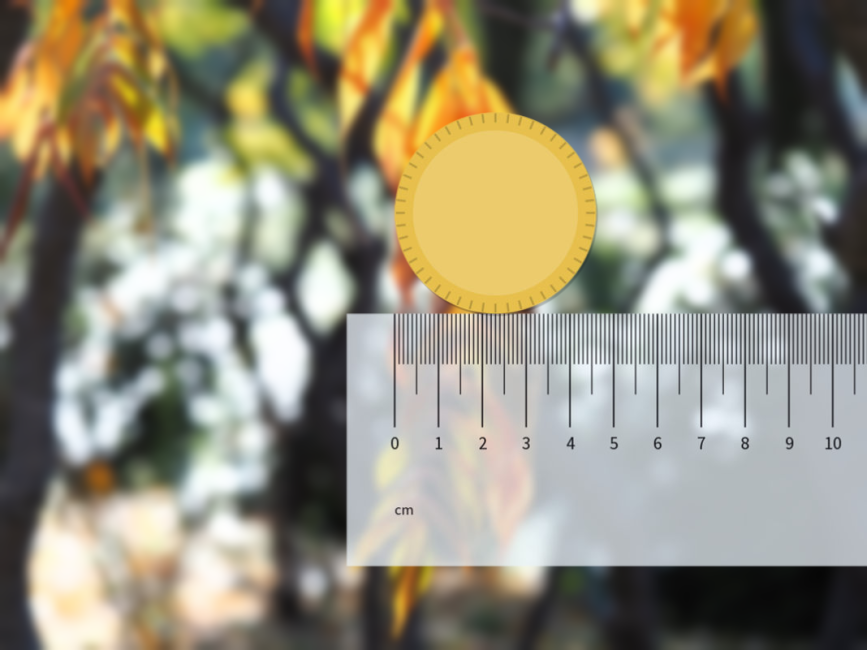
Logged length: 4.6 cm
